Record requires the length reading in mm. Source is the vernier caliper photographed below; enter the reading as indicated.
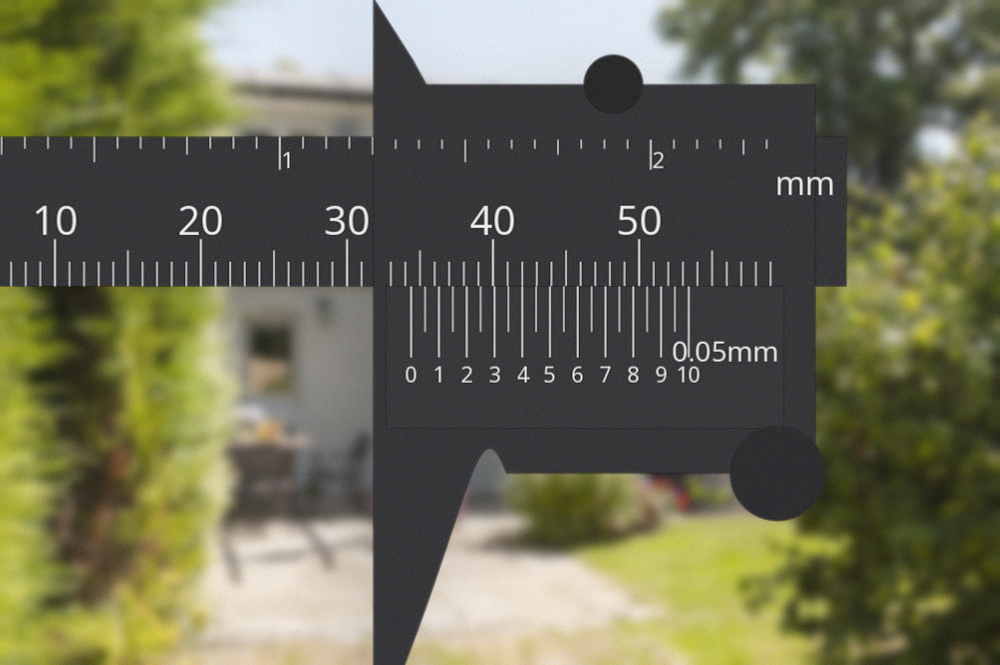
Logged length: 34.4 mm
